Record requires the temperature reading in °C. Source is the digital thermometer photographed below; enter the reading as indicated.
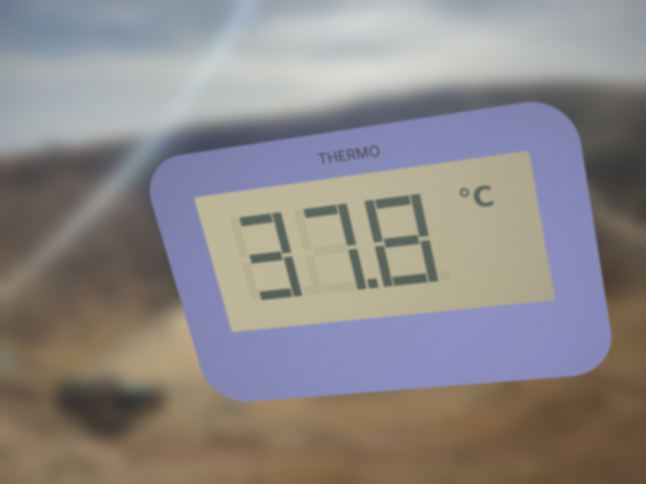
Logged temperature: 37.8 °C
